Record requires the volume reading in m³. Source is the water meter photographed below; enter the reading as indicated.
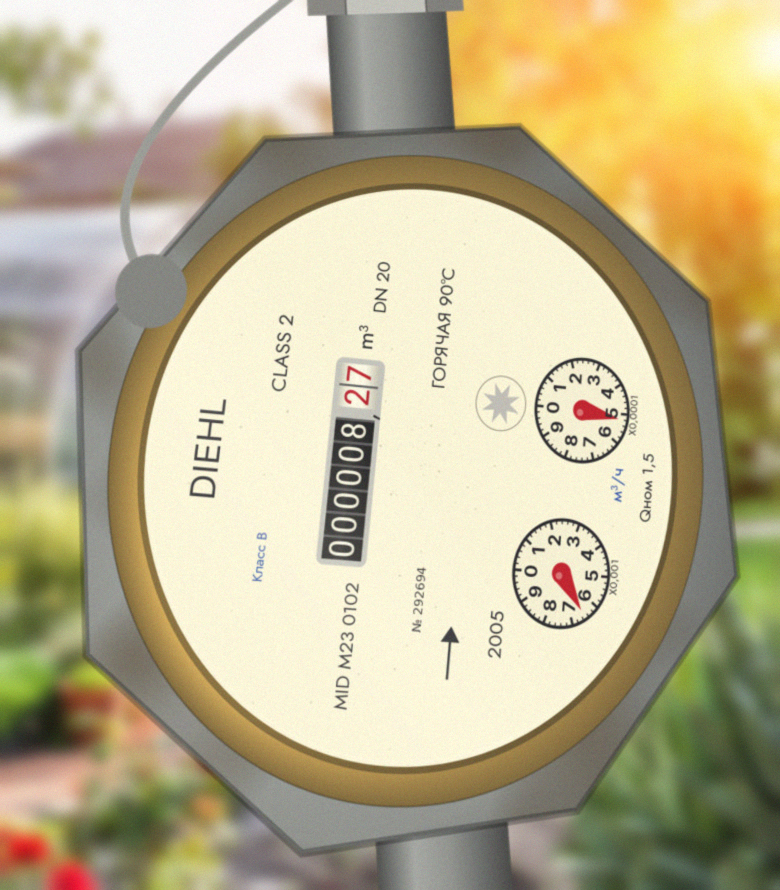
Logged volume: 8.2765 m³
